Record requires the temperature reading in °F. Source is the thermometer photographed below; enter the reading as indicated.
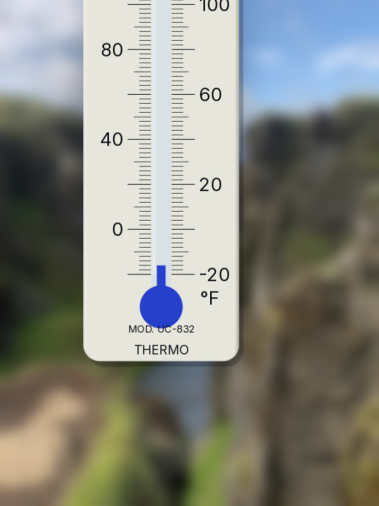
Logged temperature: -16 °F
